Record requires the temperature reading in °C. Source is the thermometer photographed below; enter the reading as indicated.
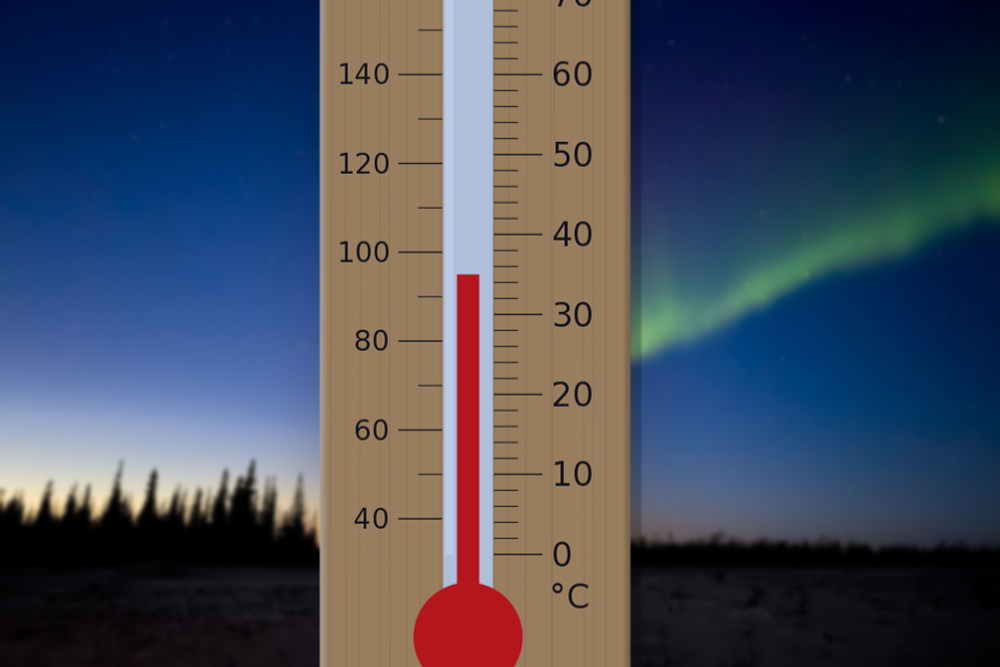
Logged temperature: 35 °C
